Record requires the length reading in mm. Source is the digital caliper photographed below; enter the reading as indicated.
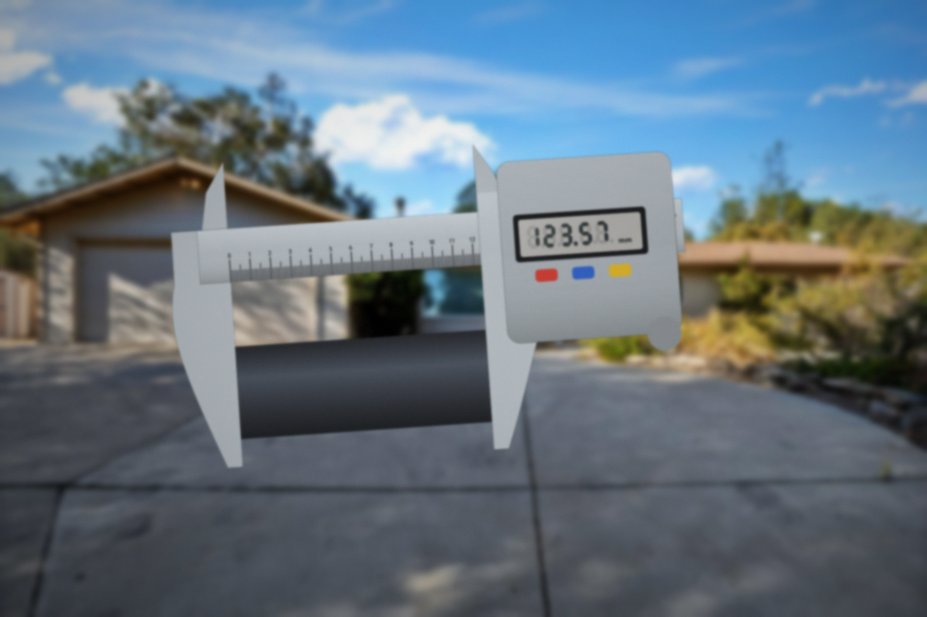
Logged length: 123.57 mm
